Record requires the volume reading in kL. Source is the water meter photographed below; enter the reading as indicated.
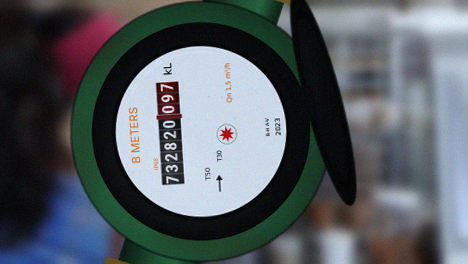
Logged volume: 732820.097 kL
